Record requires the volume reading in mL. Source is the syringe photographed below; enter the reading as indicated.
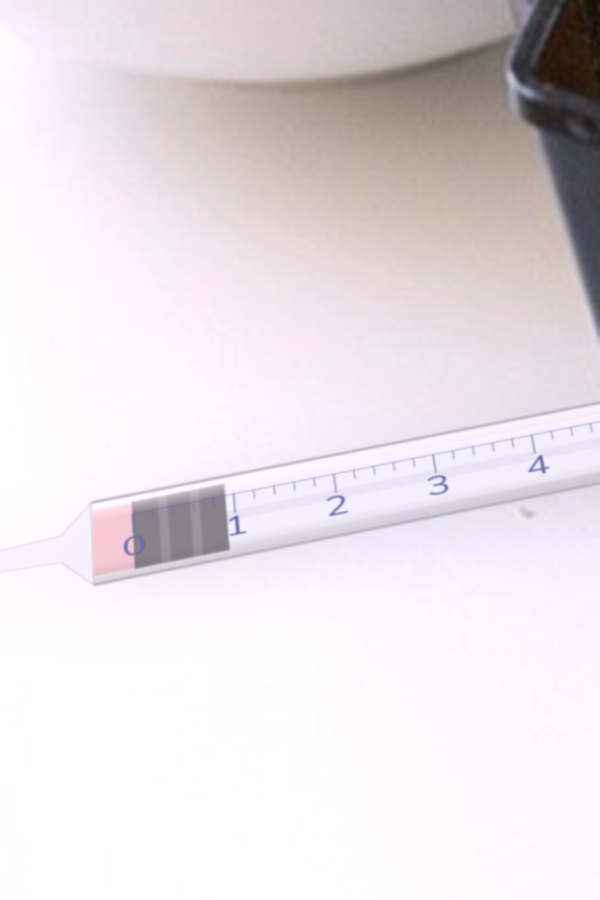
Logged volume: 0 mL
